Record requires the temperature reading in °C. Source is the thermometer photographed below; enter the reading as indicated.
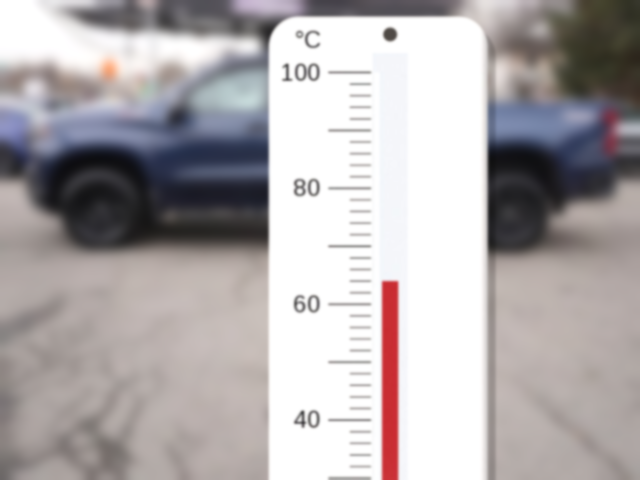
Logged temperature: 64 °C
